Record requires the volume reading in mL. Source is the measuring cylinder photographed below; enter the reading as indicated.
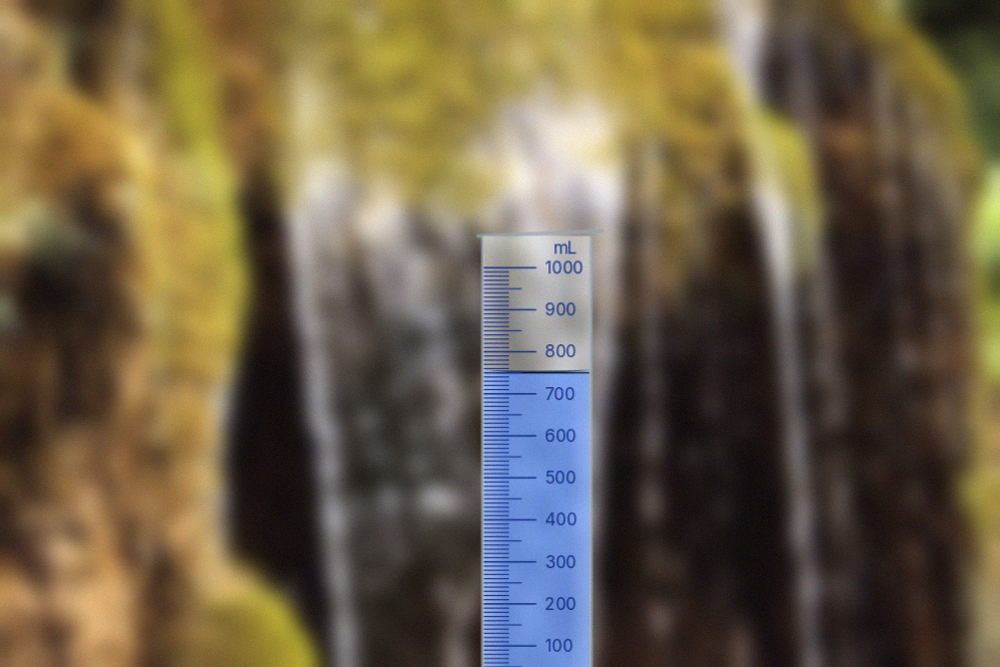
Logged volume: 750 mL
